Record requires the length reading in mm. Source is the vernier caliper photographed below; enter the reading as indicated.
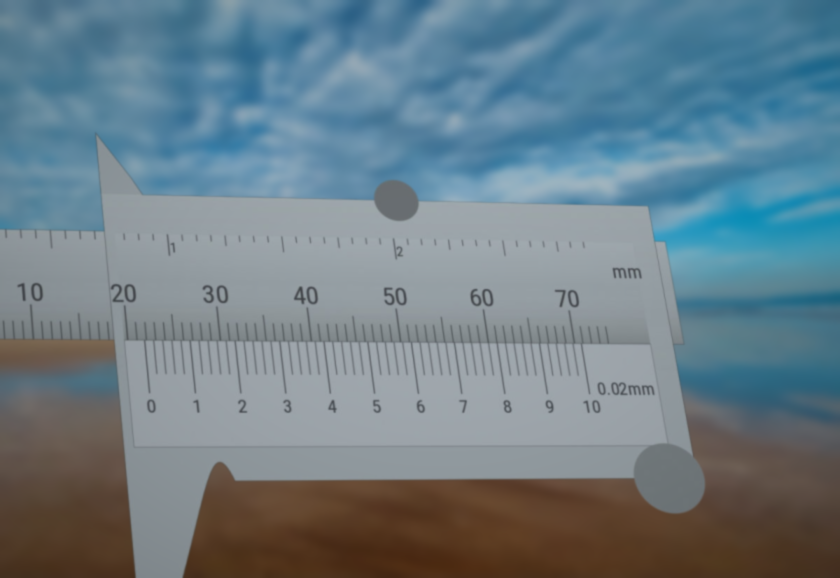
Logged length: 21.8 mm
